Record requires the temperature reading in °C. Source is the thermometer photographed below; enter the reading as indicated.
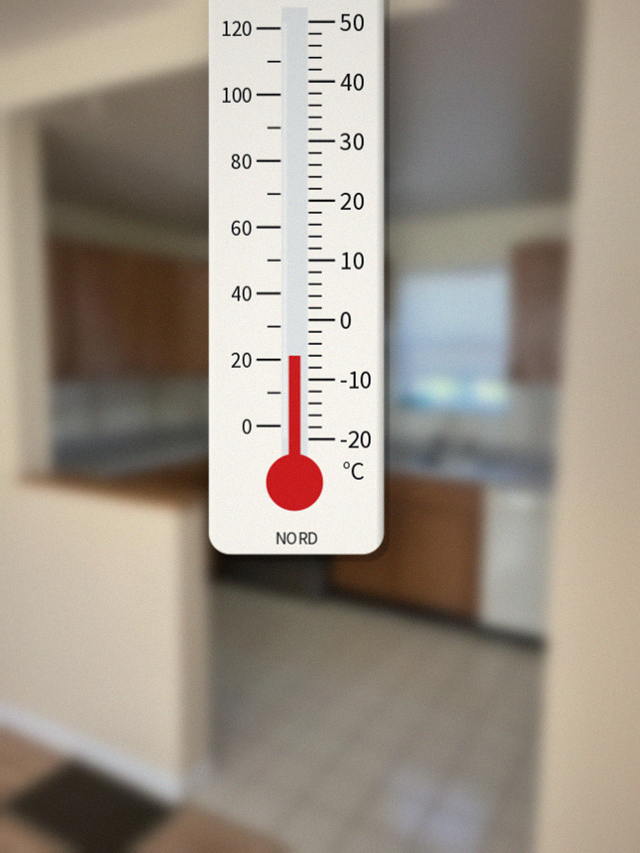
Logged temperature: -6 °C
